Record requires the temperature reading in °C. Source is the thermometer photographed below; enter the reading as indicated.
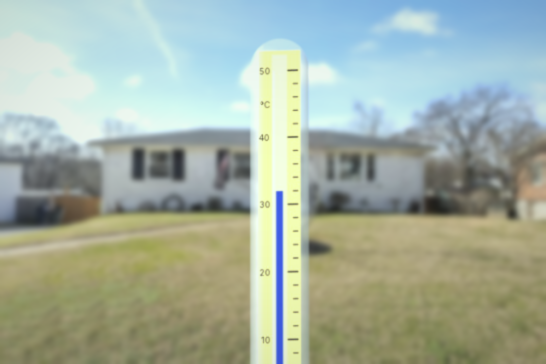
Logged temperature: 32 °C
